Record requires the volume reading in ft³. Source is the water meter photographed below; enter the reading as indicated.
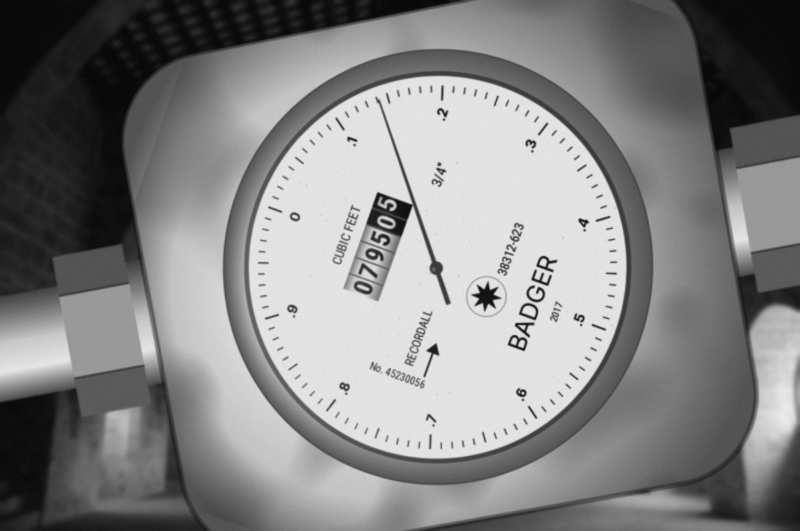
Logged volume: 79505.14 ft³
